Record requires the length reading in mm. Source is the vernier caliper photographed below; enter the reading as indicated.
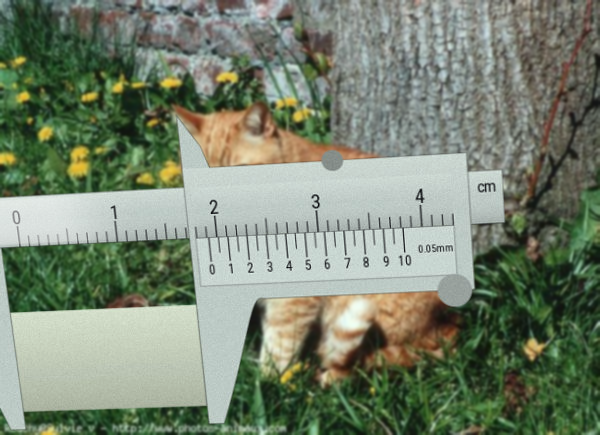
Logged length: 19.2 mm
